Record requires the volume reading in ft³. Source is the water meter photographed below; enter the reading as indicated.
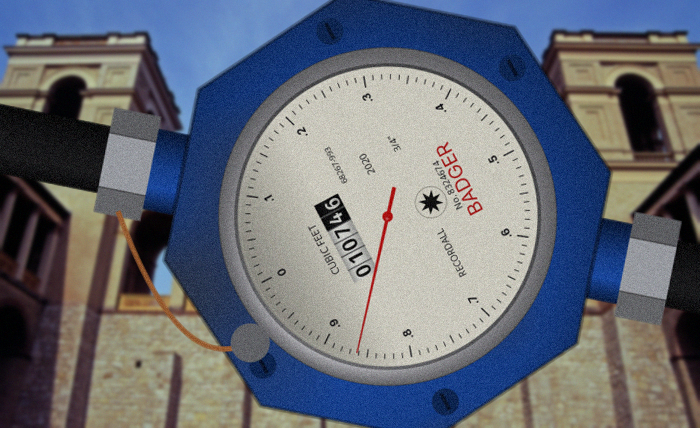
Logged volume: 10745.86 ft³
